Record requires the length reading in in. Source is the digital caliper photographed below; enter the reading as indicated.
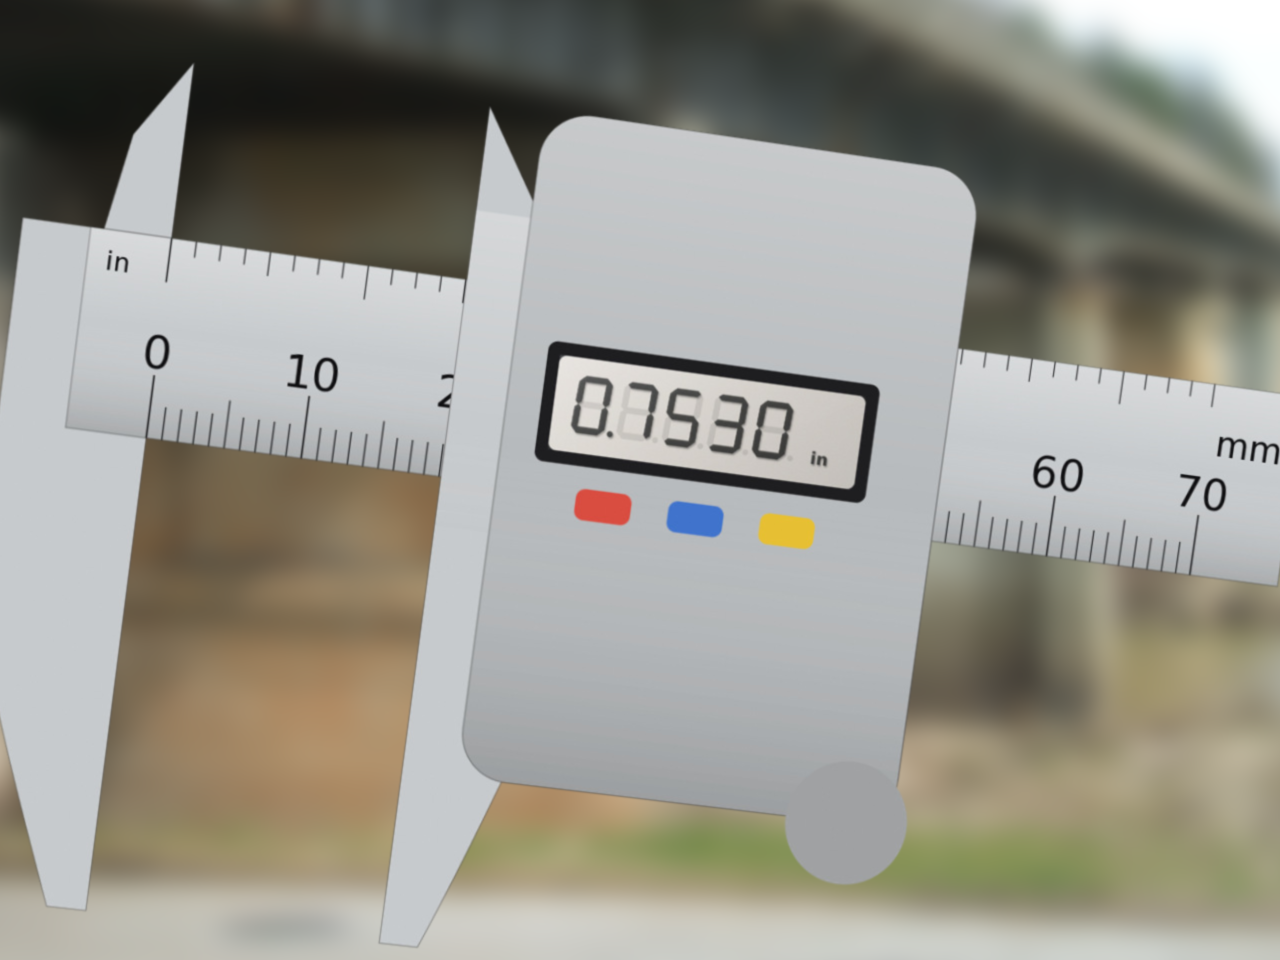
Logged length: 0.7530 in
